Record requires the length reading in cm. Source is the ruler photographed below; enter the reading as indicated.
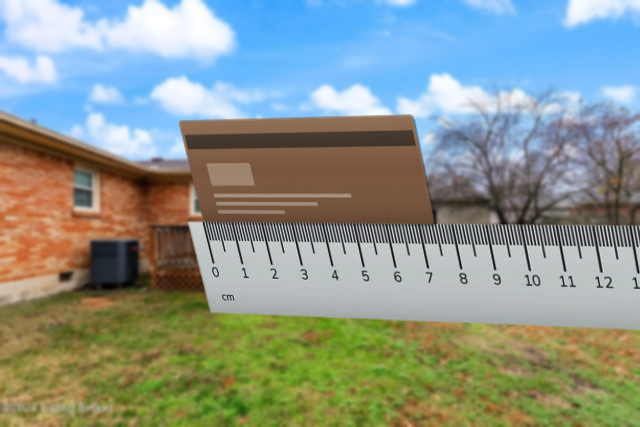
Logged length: 7.5 cm
